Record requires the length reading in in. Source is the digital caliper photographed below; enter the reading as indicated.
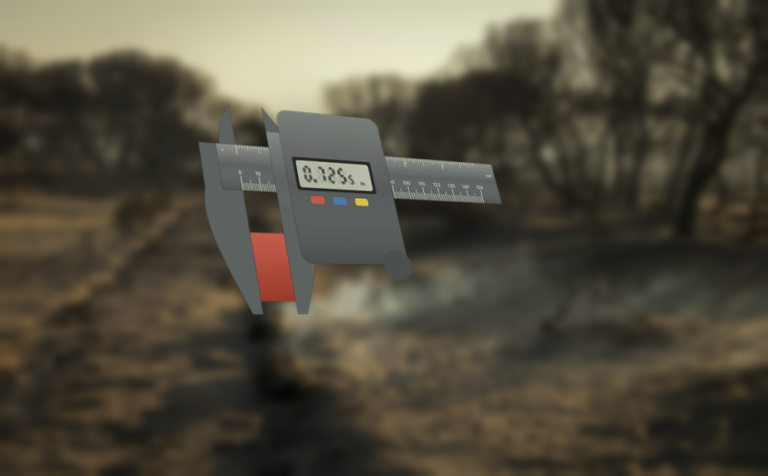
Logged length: 0.7255 in
